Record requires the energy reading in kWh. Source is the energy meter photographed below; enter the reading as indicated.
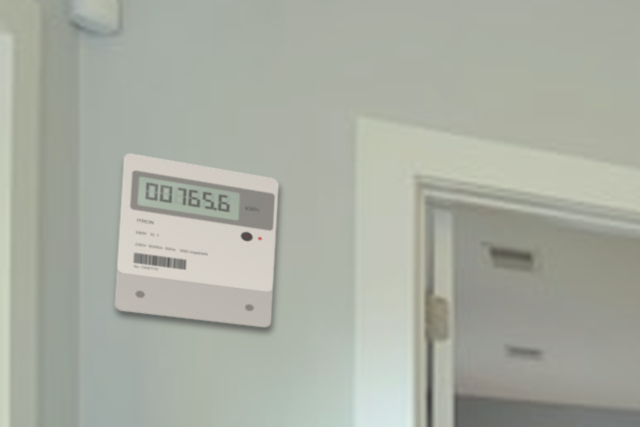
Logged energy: 765.6 kWh
